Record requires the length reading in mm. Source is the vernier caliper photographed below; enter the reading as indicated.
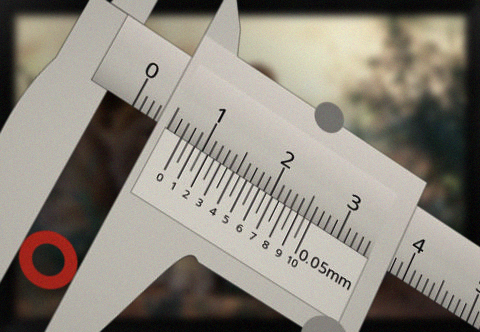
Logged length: 7.0 mm
